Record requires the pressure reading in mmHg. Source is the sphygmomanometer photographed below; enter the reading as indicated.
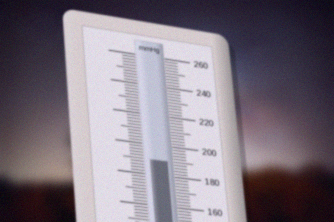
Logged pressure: 190 mmHg
